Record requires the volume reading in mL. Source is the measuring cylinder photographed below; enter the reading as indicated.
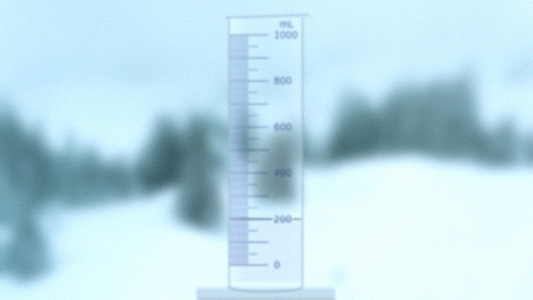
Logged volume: 200 mL
